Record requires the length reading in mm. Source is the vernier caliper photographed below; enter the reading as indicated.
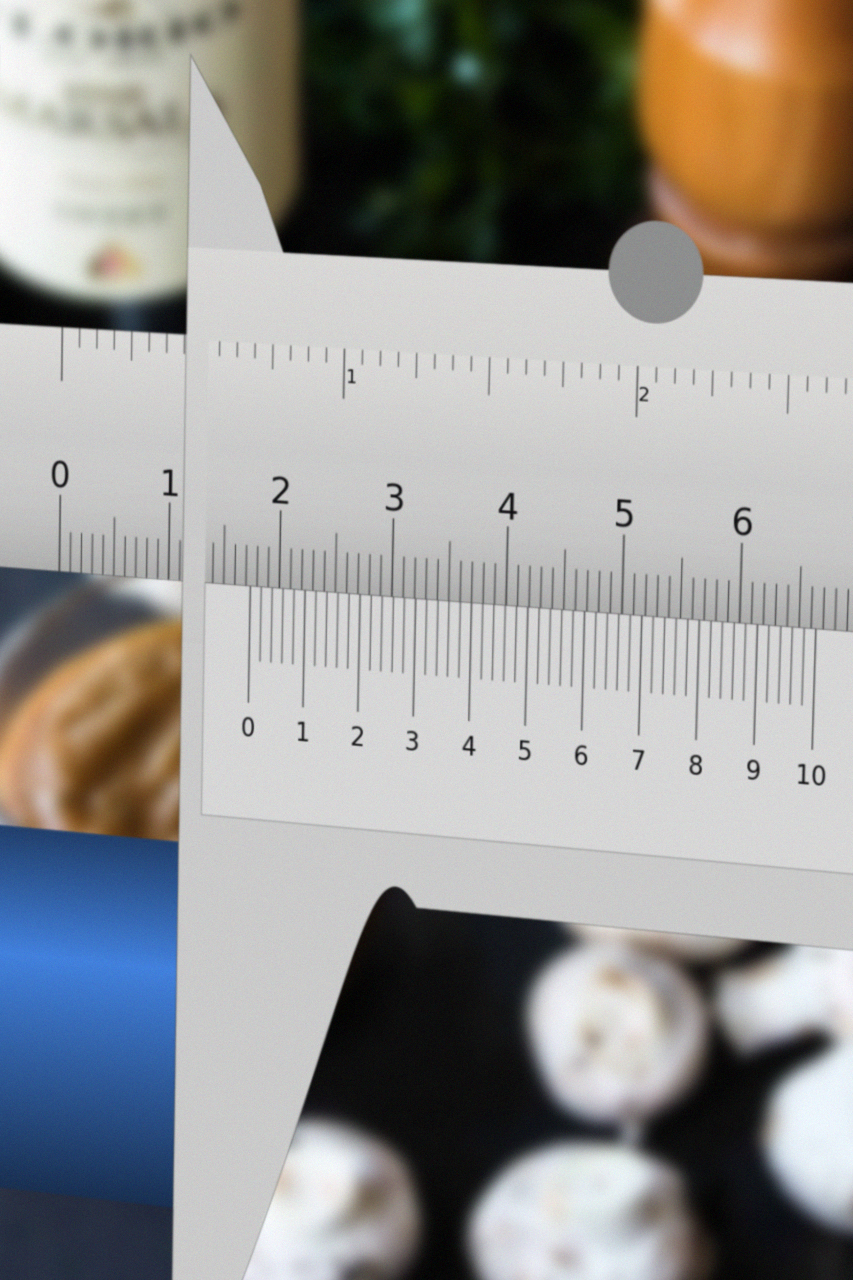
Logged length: 17.4 mm
